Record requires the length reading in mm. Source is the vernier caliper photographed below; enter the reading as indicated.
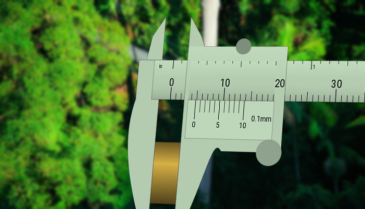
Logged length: 4.8 mm
